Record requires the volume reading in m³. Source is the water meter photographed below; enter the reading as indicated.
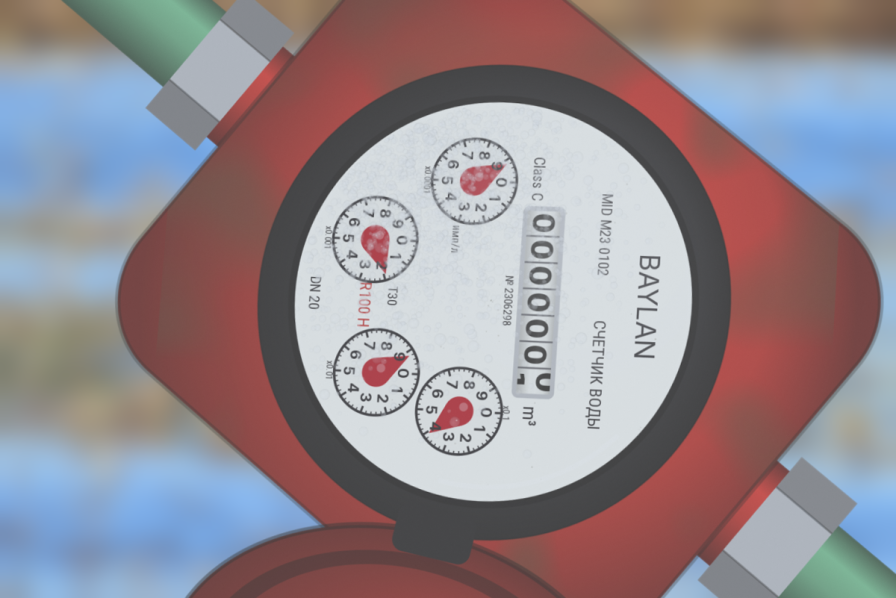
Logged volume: 0.3919 m³
